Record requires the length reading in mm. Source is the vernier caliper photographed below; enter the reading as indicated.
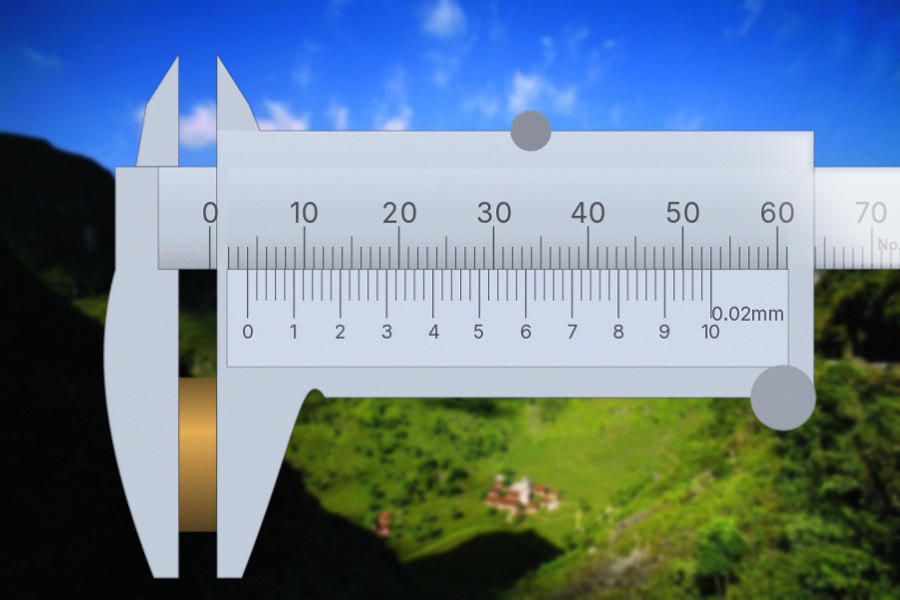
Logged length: 4.0 mm
